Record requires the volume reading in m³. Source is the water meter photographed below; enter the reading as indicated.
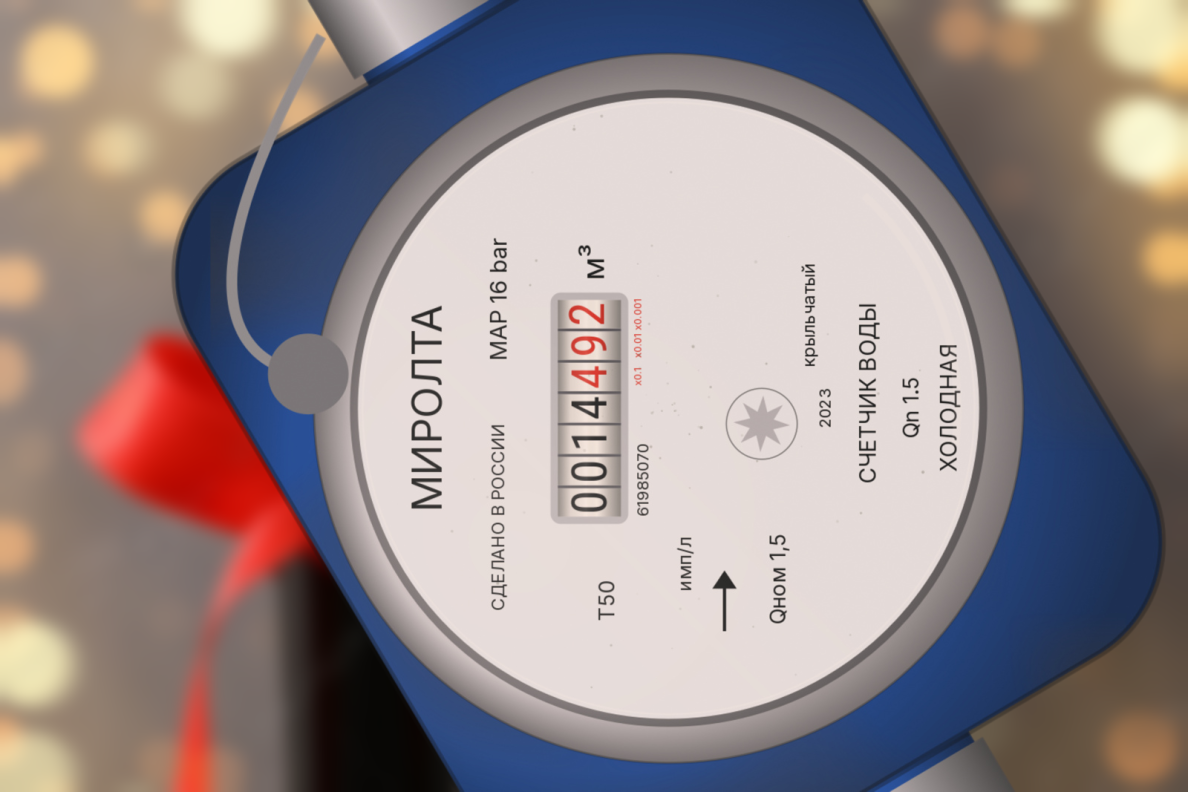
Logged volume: 14.492 m³
